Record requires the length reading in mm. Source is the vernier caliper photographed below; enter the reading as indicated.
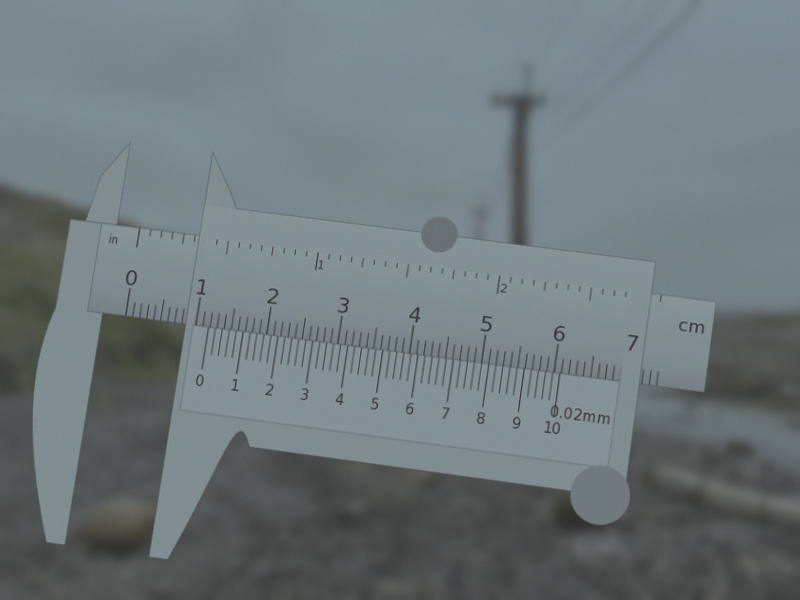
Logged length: 11.8 mm
